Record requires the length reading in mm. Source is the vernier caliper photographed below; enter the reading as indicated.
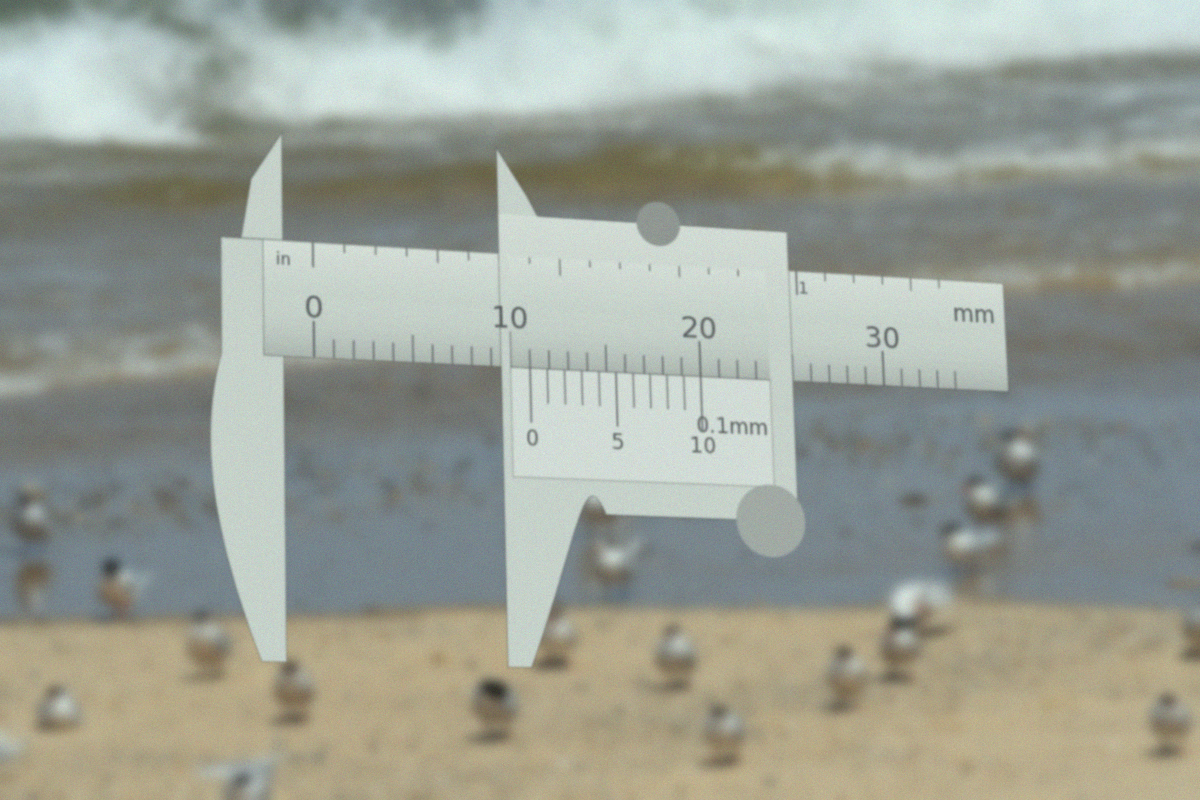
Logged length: 11.0 mm
